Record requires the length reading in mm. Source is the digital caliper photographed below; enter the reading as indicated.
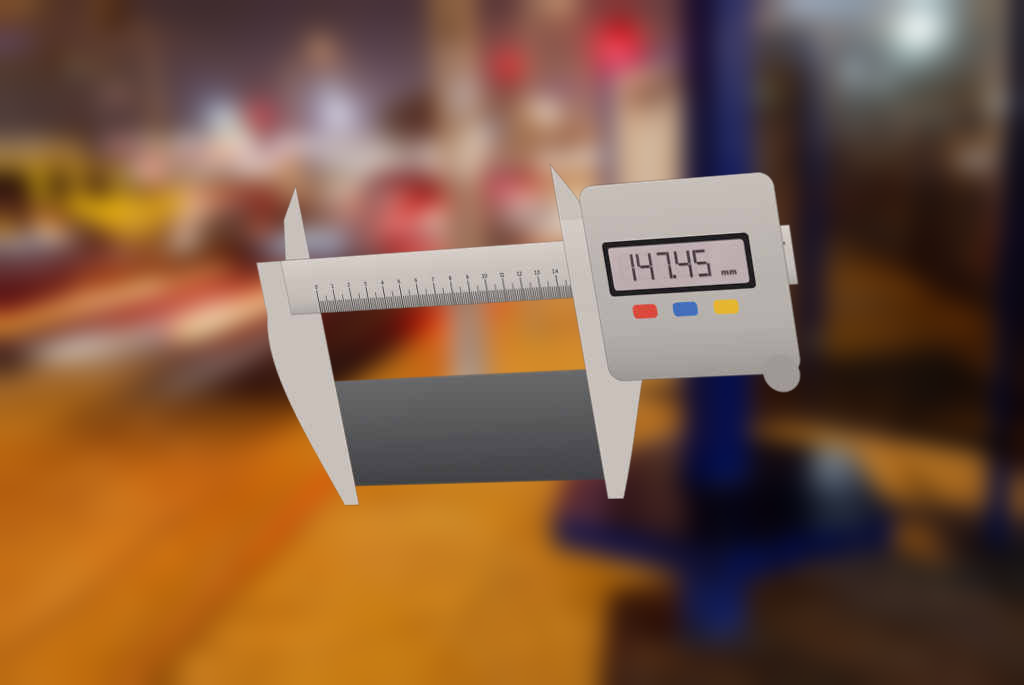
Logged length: 147.45 mm
